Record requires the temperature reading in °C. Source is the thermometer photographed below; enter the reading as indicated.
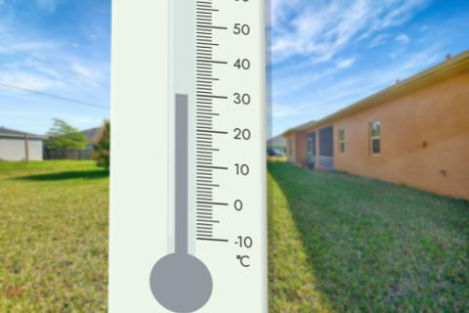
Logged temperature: 30 °C
